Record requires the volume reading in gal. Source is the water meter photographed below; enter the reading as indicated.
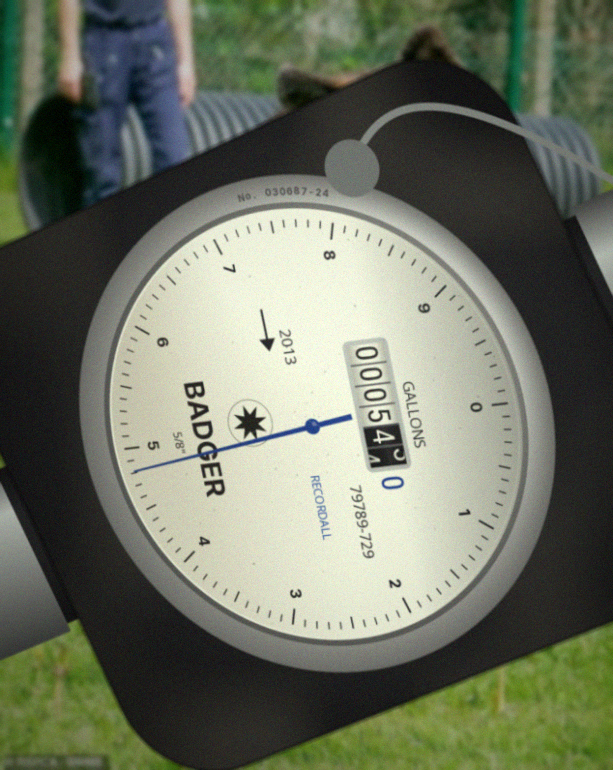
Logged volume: 5434.8 gal
